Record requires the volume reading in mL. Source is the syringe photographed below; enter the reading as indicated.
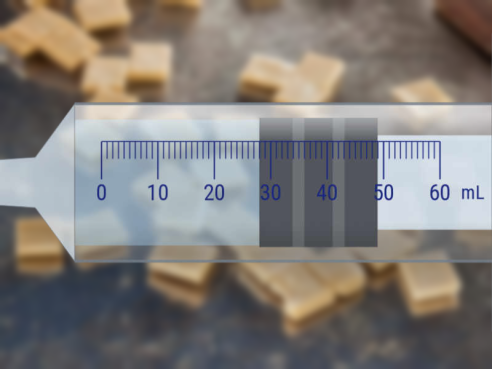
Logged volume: 28 mL
